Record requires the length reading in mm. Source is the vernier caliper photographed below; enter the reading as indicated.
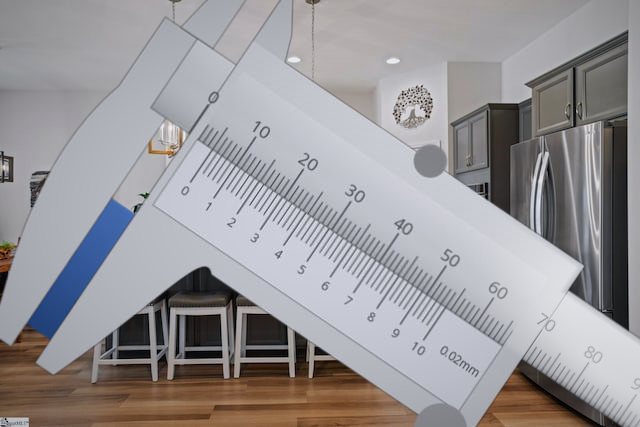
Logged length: 5.0 mm
